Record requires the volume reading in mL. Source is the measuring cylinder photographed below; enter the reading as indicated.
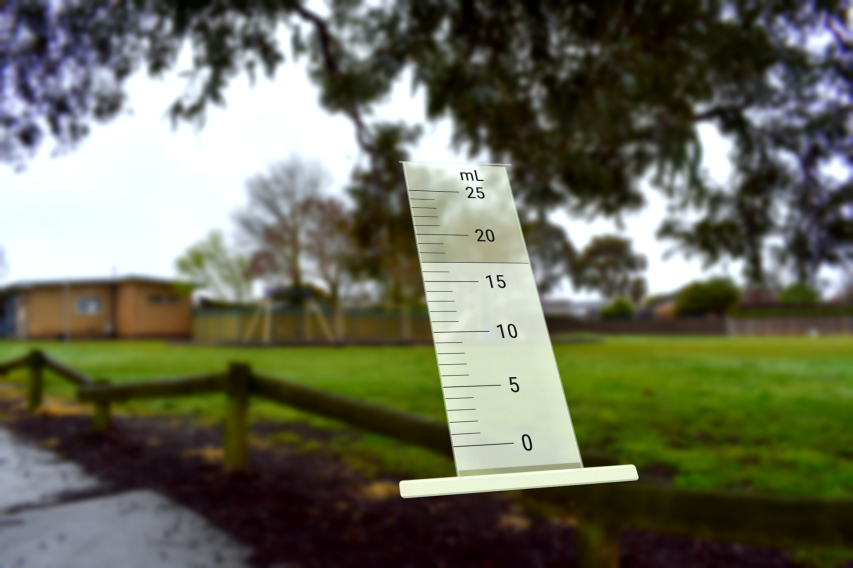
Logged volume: 17 mL
